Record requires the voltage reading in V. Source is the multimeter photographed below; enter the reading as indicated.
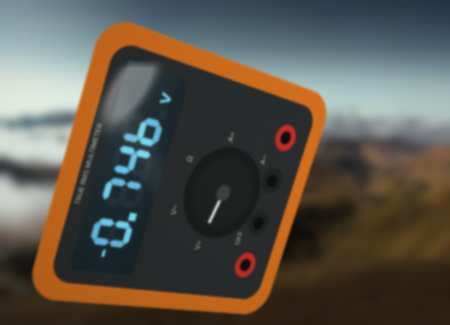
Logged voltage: -0.746 V
